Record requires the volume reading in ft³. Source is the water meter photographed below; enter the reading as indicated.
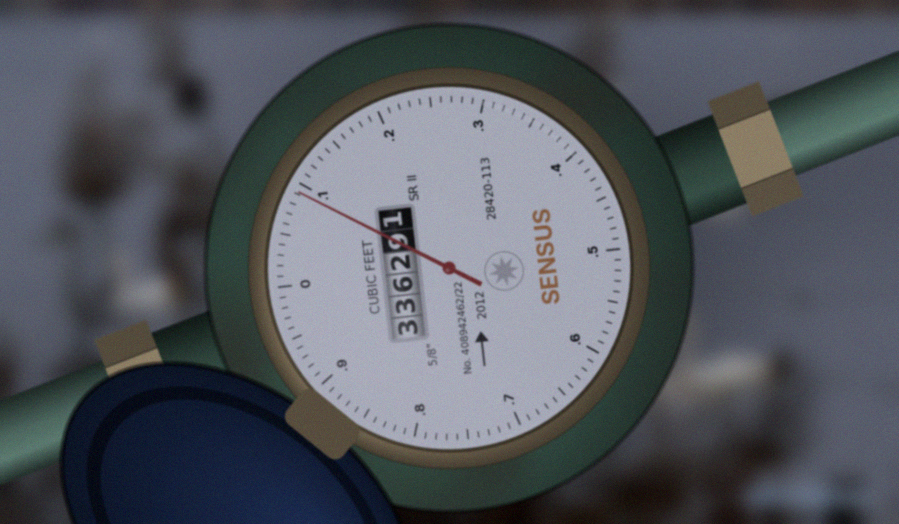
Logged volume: 336291.09 ft³
